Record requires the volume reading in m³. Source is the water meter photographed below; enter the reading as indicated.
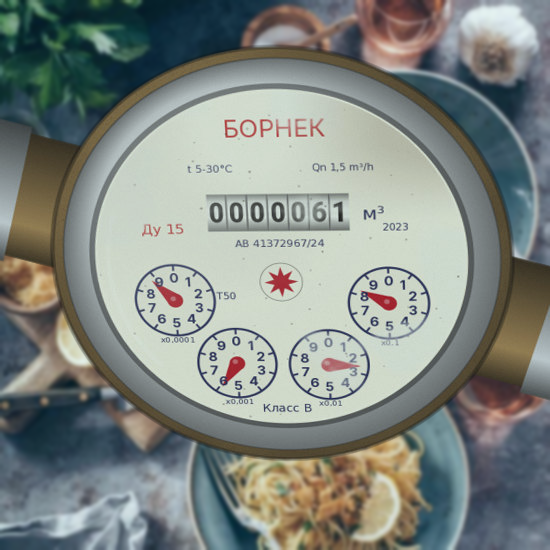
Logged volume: 61.8258 m³
